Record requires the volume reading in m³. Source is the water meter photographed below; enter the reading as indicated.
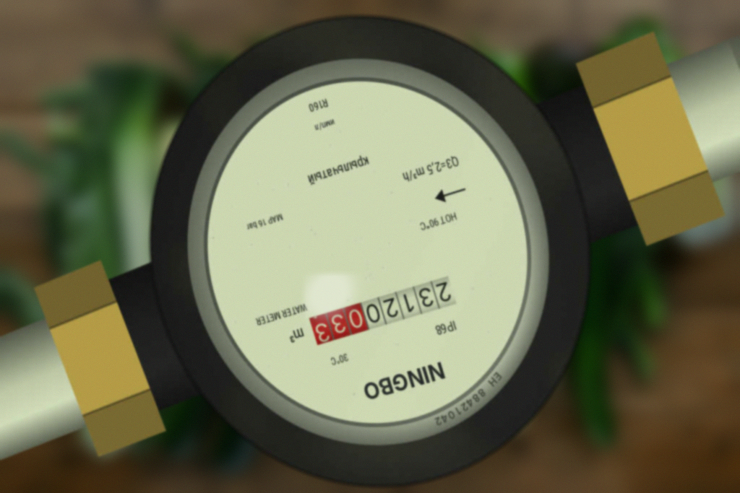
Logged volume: 23120.033 m³
